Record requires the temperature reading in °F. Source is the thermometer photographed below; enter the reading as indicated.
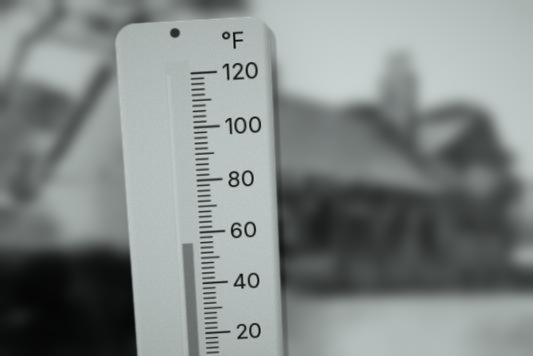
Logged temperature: 56 °F
